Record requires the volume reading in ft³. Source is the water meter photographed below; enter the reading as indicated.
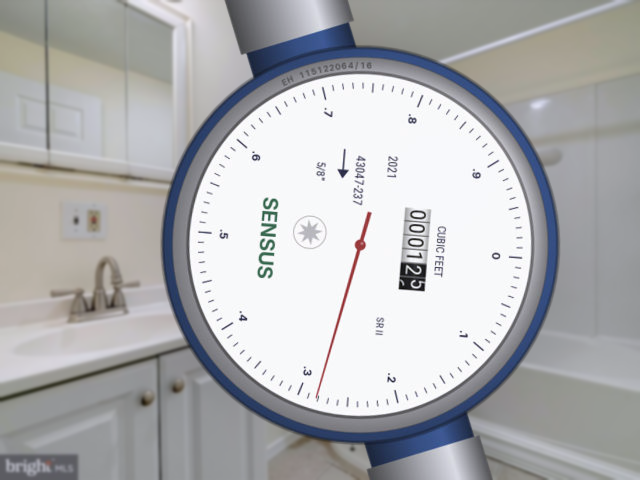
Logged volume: 125.28 ft³
